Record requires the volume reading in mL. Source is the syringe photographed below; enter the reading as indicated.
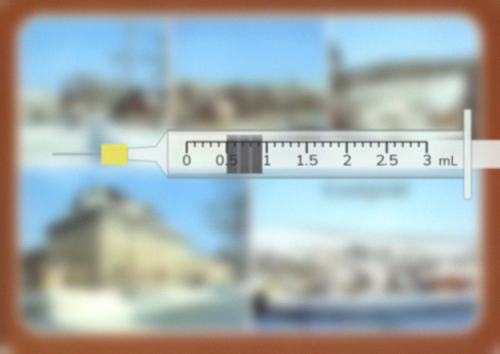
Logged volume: 0.5 mL
